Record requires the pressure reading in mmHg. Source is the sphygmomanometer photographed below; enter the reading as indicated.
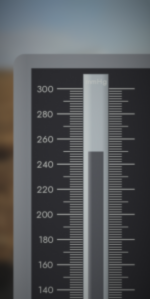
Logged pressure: 250 mmHg
